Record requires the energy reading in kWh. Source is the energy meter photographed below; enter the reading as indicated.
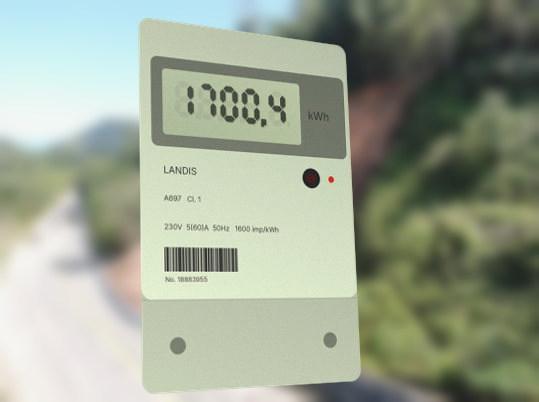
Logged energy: 1700.4 kWh
